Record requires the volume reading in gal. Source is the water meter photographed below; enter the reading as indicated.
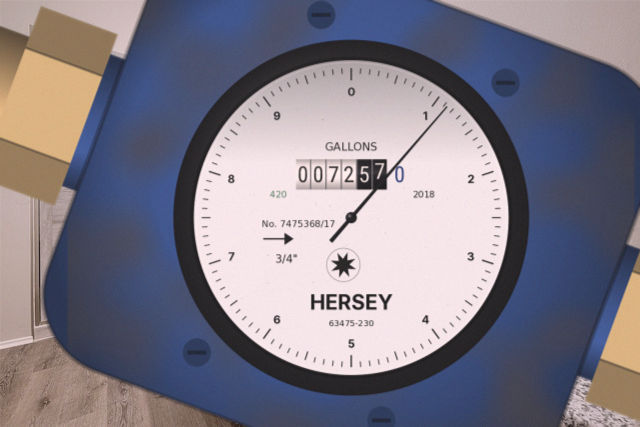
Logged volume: 72571.1 gal
